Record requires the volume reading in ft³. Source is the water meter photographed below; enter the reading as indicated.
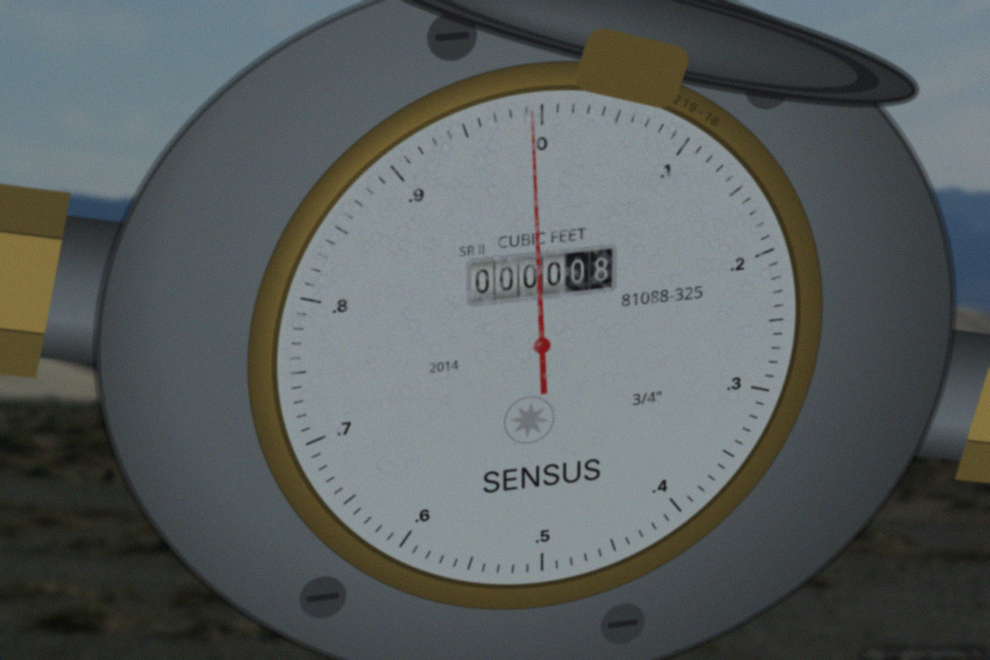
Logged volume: 7.99 ft³
